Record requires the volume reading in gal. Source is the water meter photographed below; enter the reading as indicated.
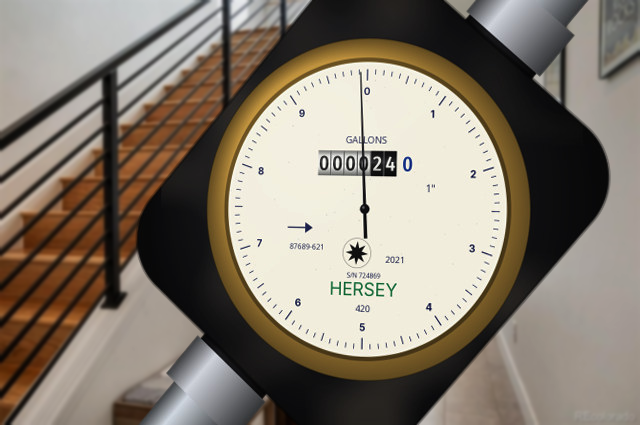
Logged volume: 239.9 gal
